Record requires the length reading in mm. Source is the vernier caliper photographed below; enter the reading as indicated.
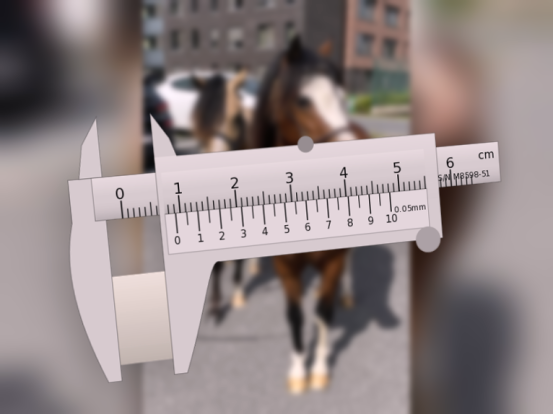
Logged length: 9.2 mm
